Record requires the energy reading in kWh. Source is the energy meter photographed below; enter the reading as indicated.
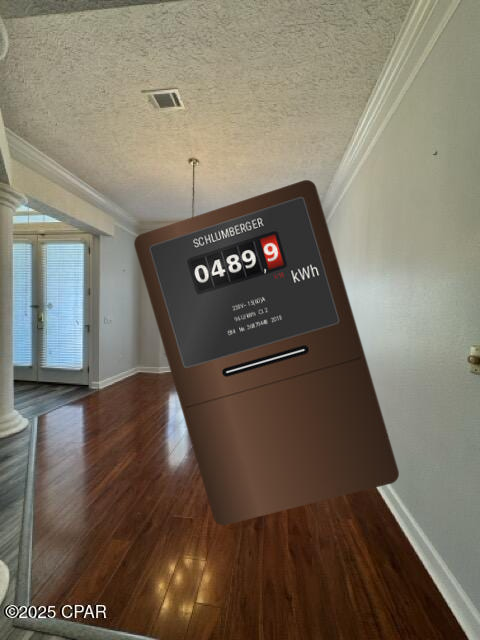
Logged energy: 489.9 kWh
